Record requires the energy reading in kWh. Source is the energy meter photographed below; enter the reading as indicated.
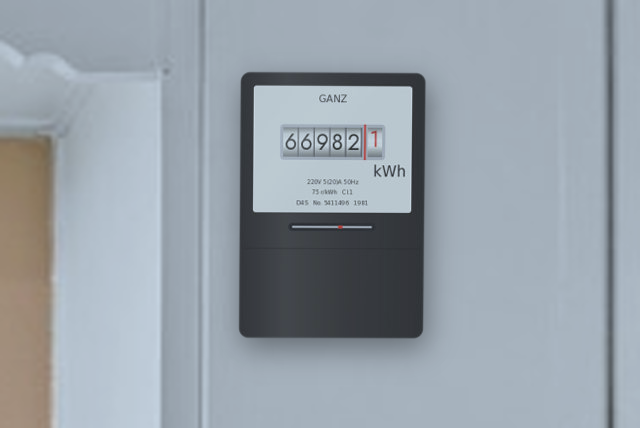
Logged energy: 66982.1 kWh
